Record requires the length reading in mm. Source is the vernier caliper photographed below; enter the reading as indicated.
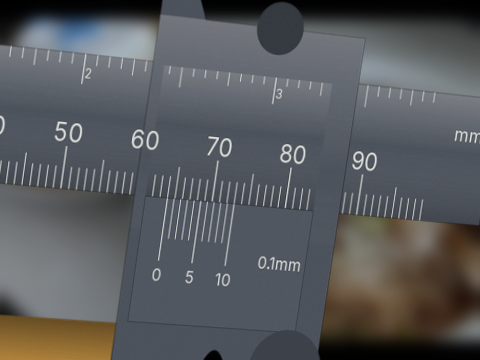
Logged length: 64.0 mm
